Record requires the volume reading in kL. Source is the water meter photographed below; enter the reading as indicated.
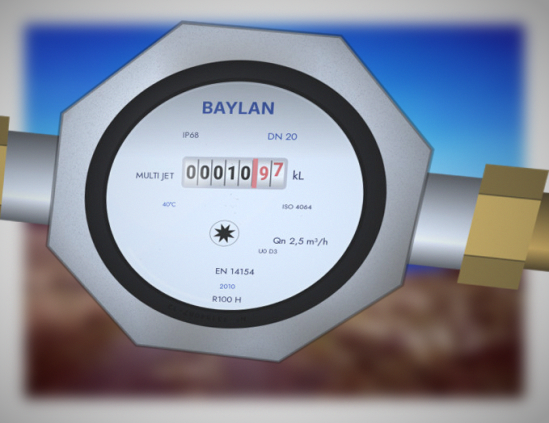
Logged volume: 10.97 kL
